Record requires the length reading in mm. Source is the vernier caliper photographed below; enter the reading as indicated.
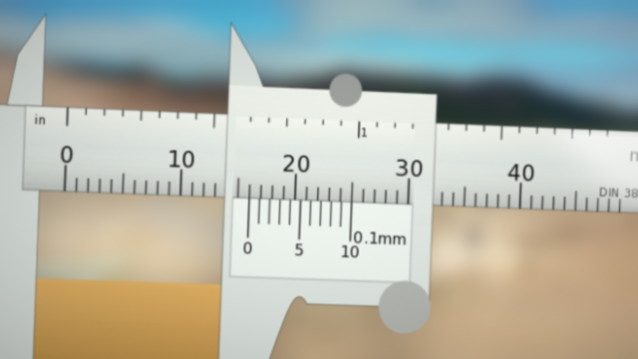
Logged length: 16.0 mm
